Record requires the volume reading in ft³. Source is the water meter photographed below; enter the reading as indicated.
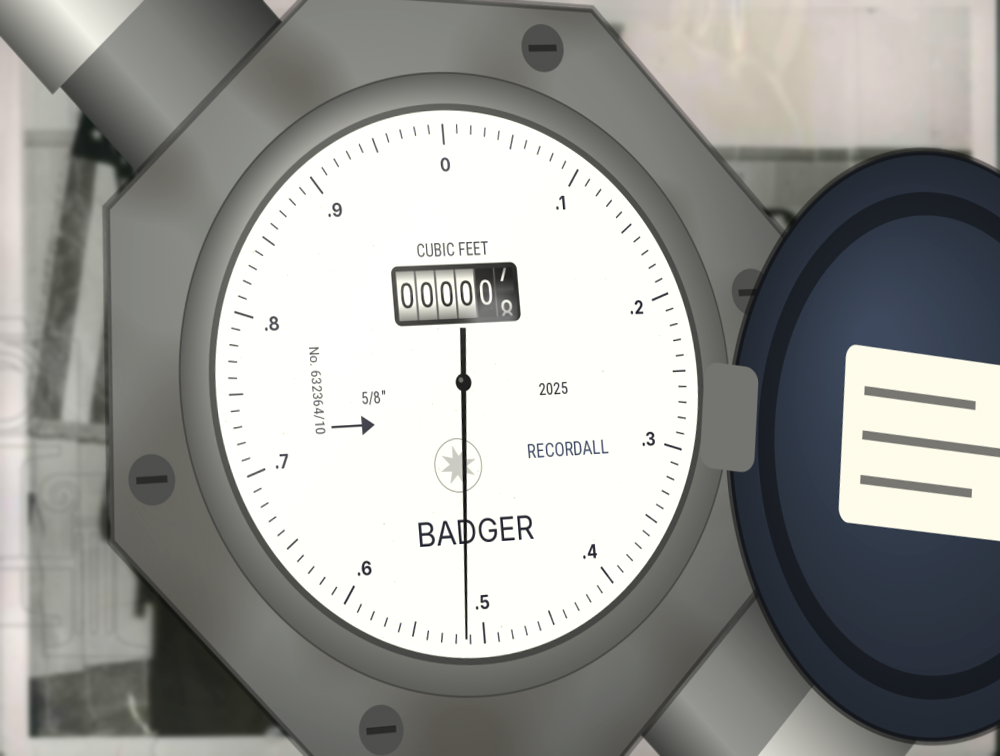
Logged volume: 7.51 ft³
